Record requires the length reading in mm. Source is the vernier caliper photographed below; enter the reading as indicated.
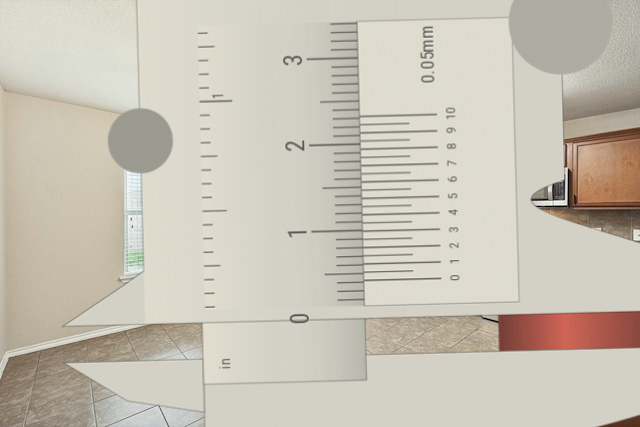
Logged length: 4.2 mm
